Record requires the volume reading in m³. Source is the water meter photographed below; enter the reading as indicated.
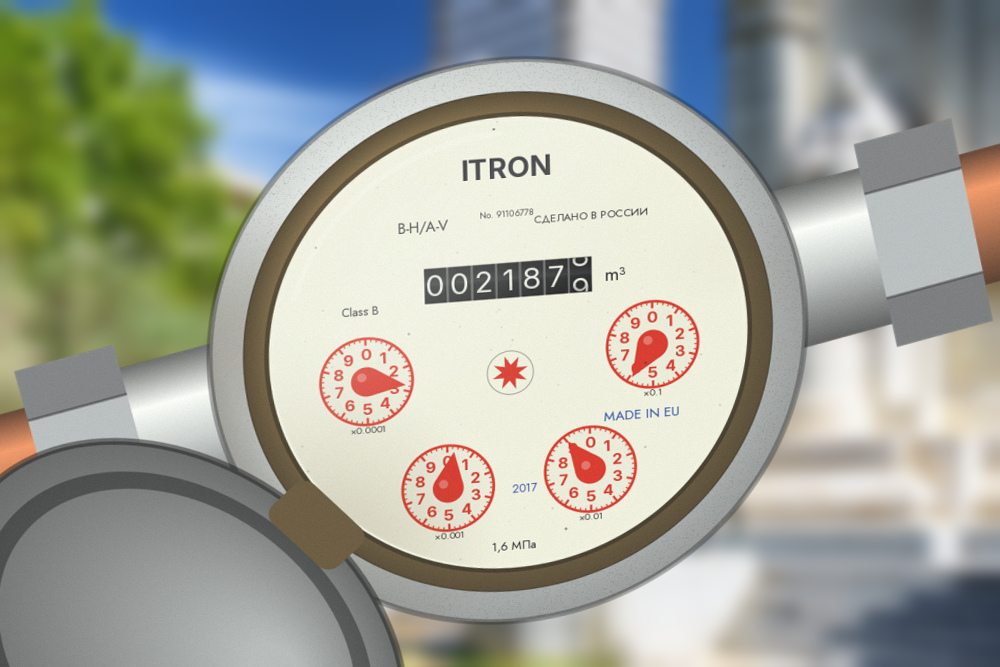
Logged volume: 21878.5902 m³
